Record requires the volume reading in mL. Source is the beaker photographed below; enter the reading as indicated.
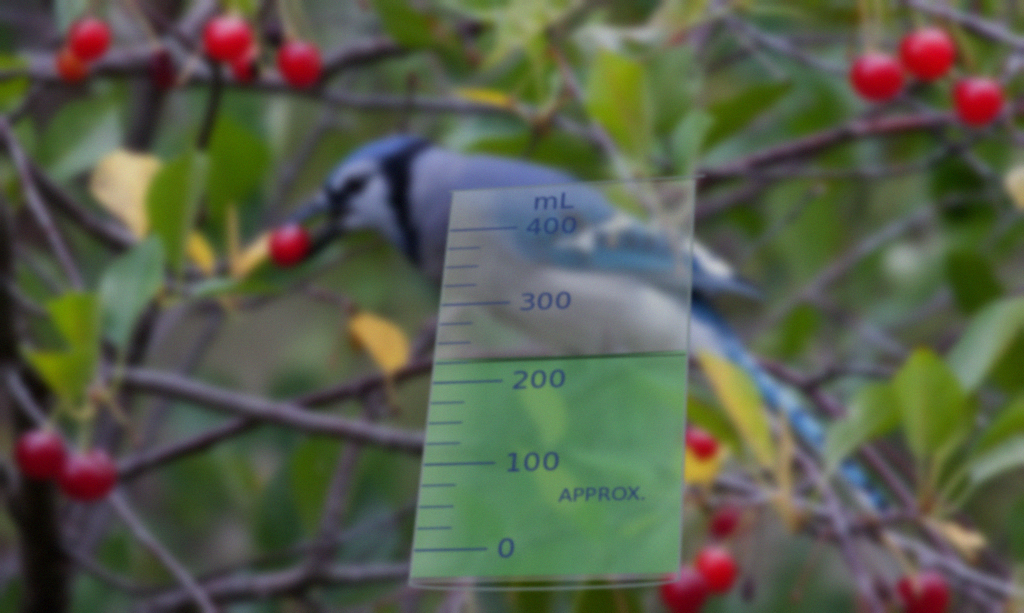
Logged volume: 225 mL
